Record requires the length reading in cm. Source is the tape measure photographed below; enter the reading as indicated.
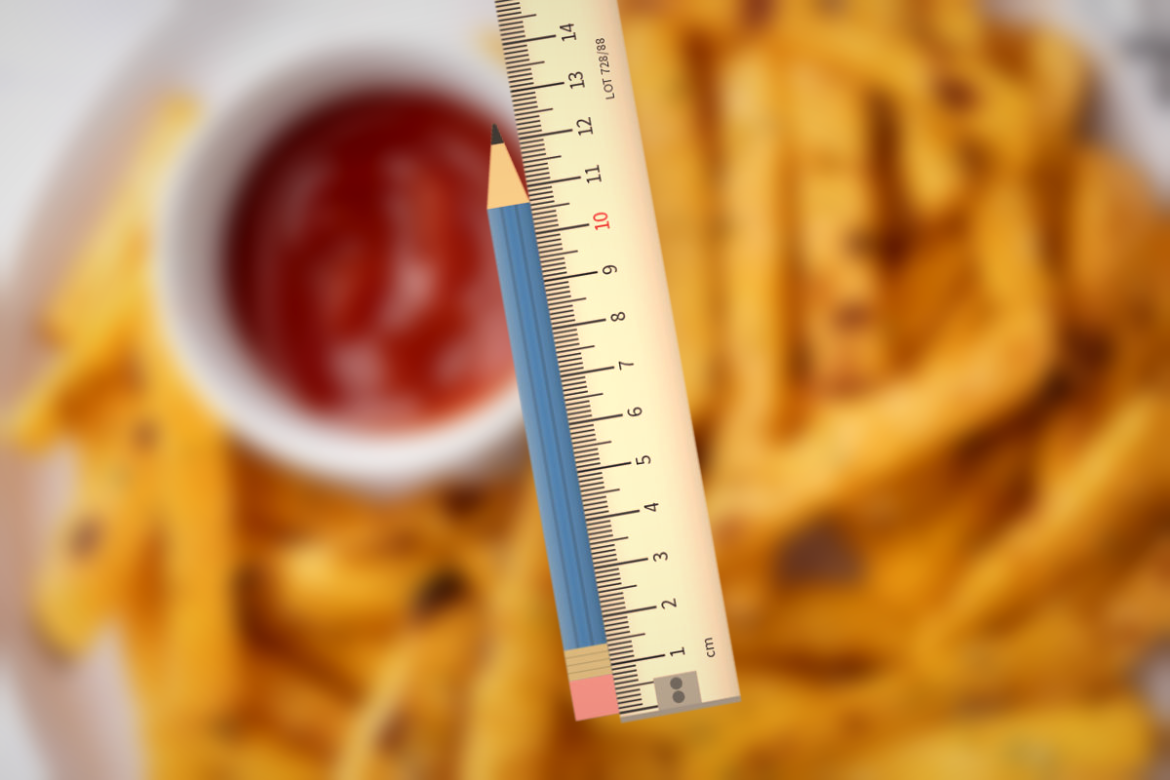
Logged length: 12.4 cm
